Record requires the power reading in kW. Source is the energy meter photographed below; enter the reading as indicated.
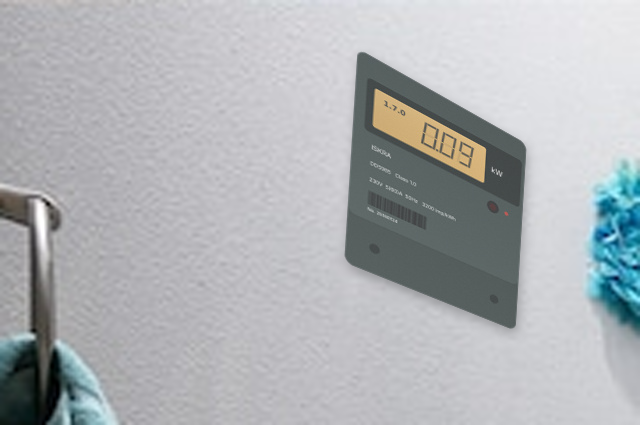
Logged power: 0.09 kW
